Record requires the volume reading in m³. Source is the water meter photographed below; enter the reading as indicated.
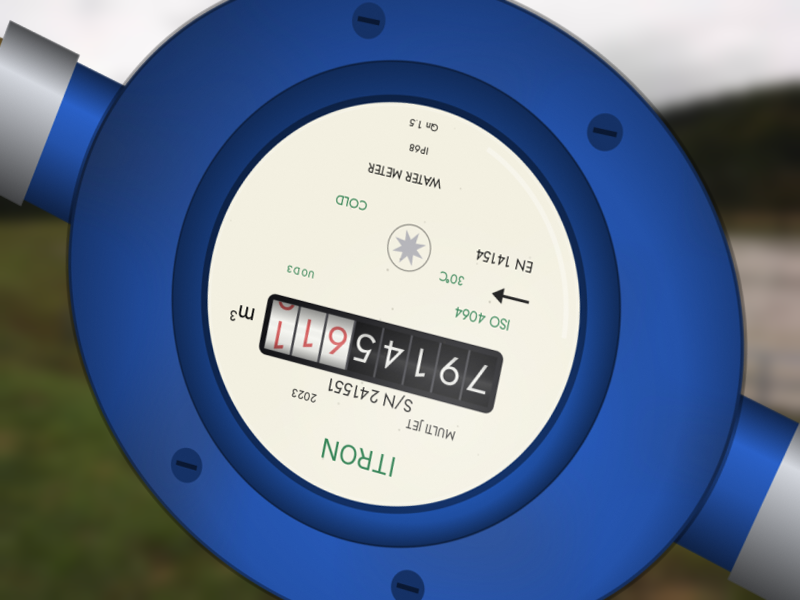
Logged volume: 79145.611 m³
